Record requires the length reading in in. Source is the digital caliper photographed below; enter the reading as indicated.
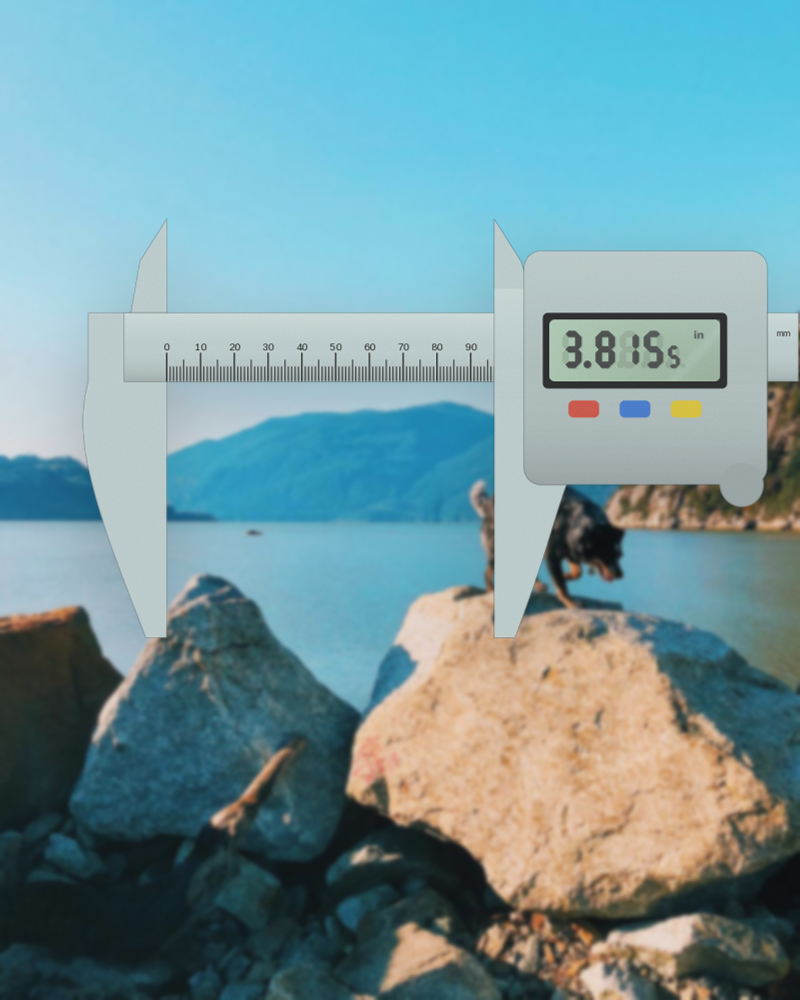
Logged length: 3.8155 in
